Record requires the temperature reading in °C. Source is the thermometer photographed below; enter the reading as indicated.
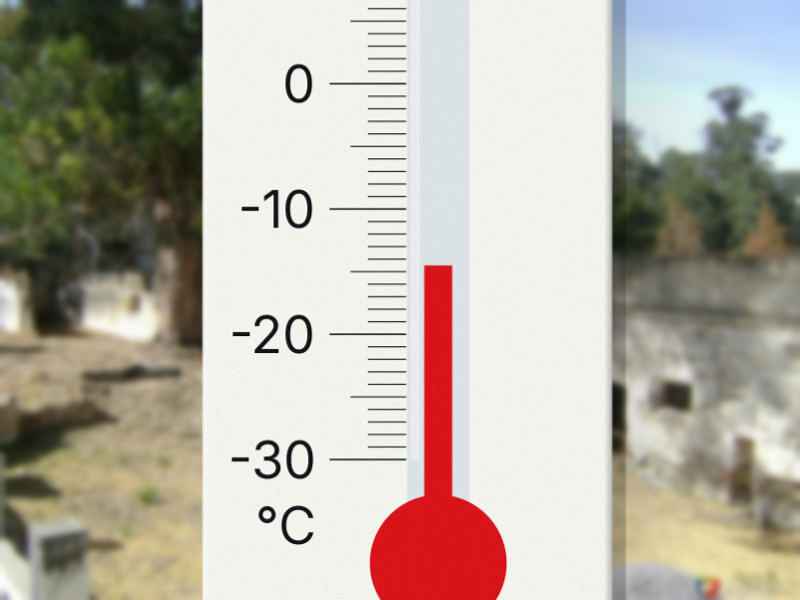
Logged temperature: -14.5 °C
